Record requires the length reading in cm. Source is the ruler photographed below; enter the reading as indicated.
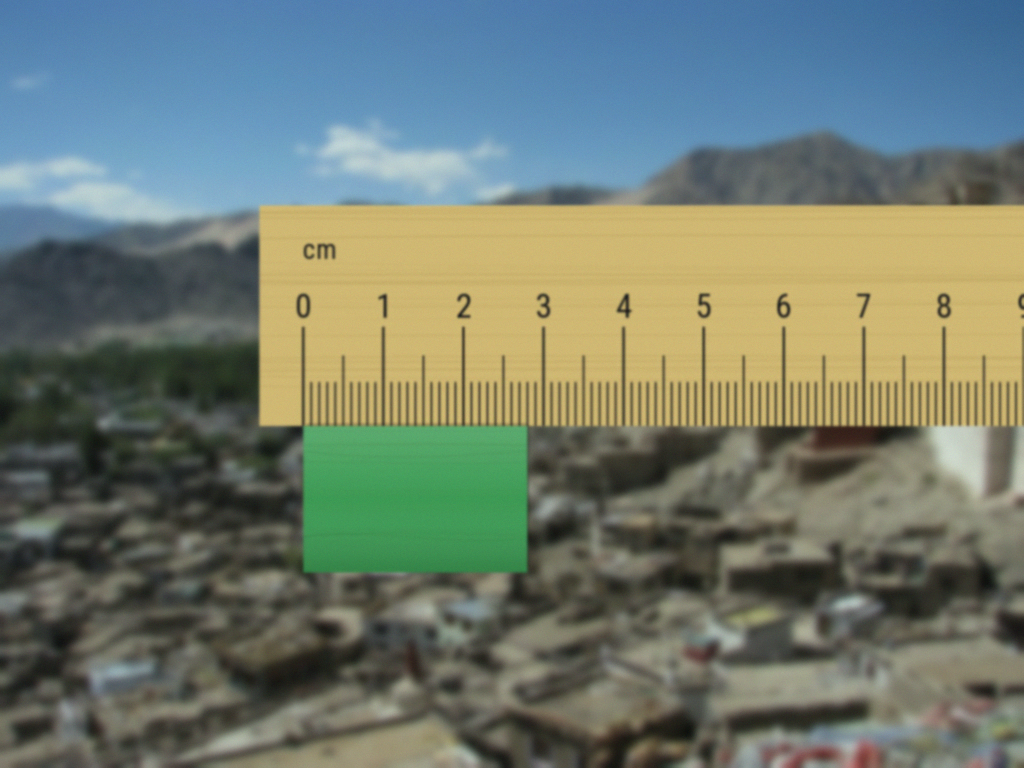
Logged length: 2.8 cm
